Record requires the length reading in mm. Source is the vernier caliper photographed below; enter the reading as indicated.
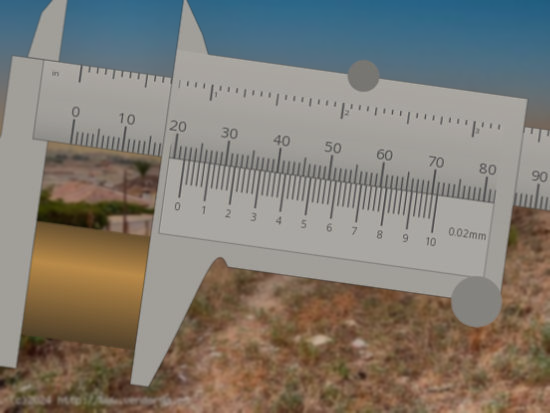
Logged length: 22.0 mm
